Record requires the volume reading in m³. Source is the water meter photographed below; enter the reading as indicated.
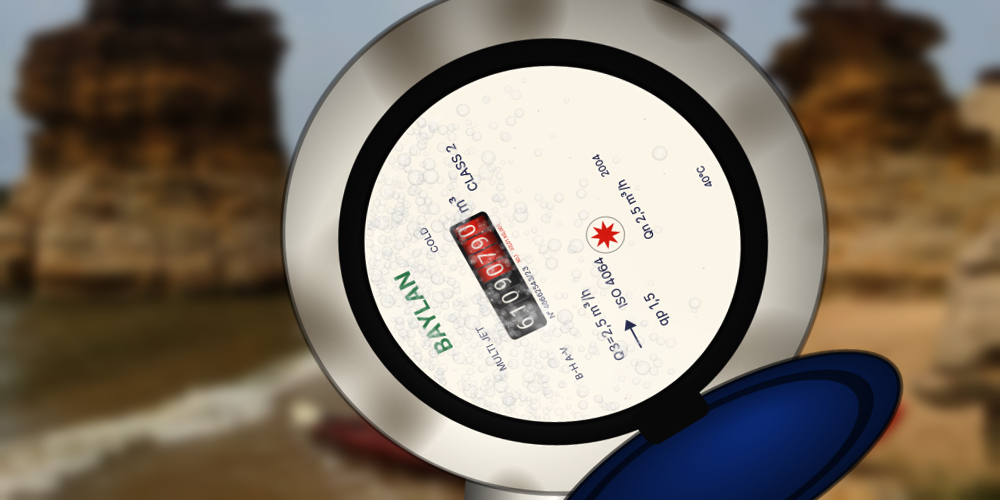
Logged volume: 6109.0790 m³
